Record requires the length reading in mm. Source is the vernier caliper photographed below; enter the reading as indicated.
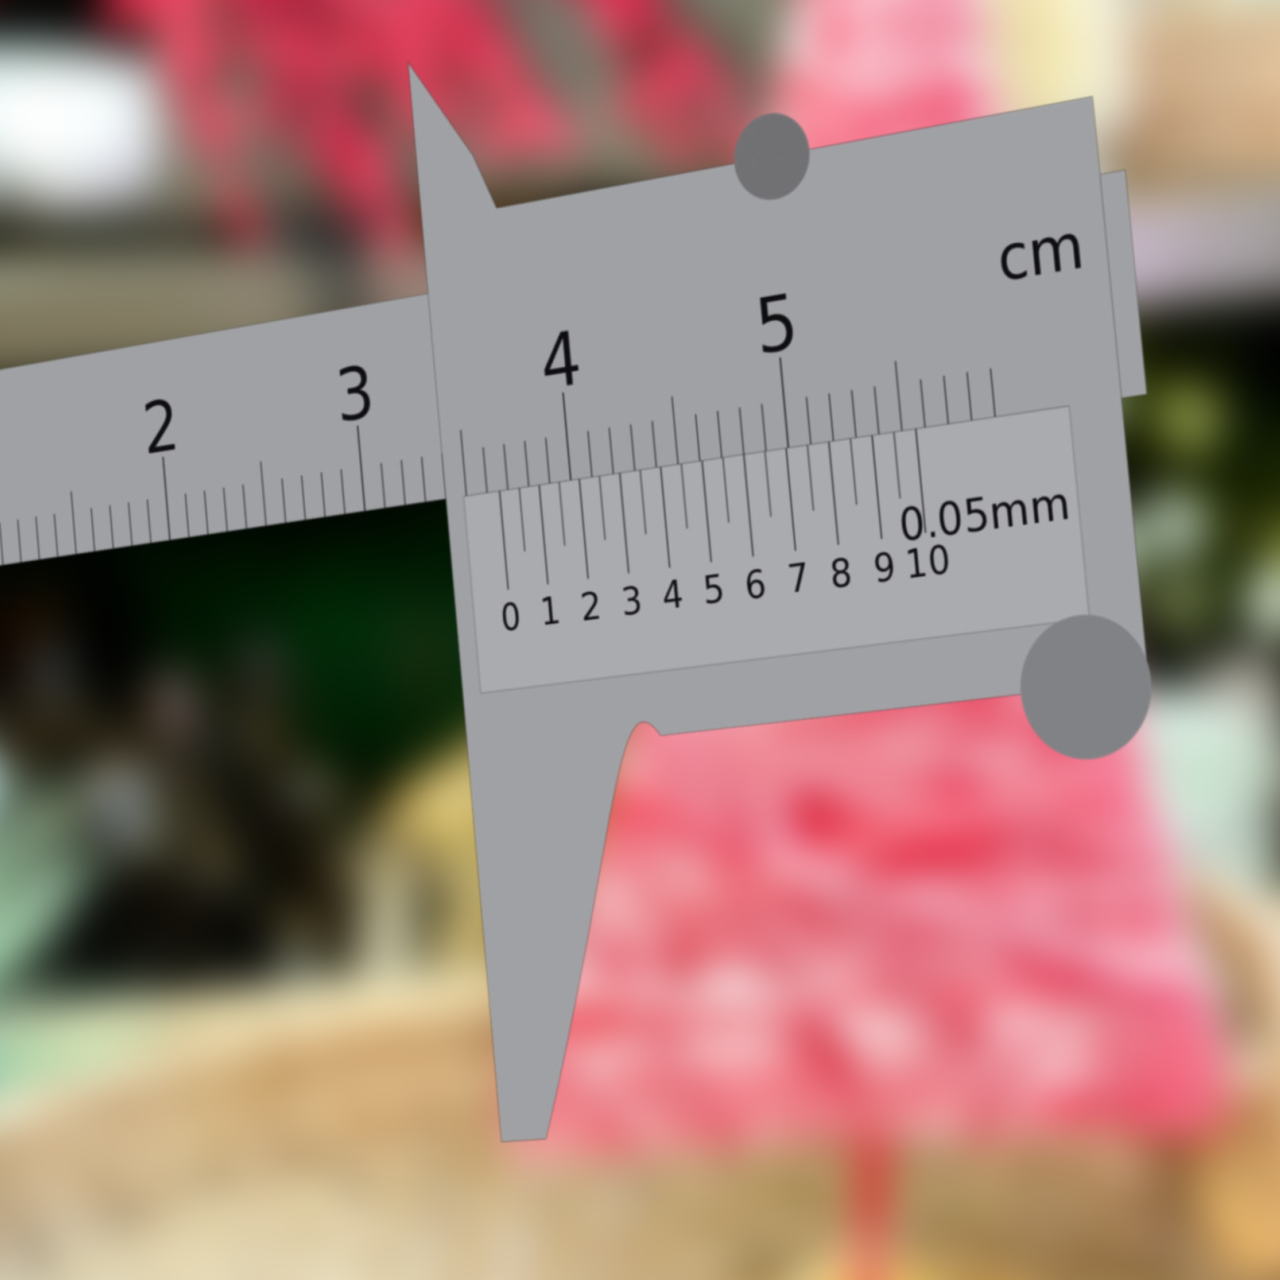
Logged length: 36.6 mm
